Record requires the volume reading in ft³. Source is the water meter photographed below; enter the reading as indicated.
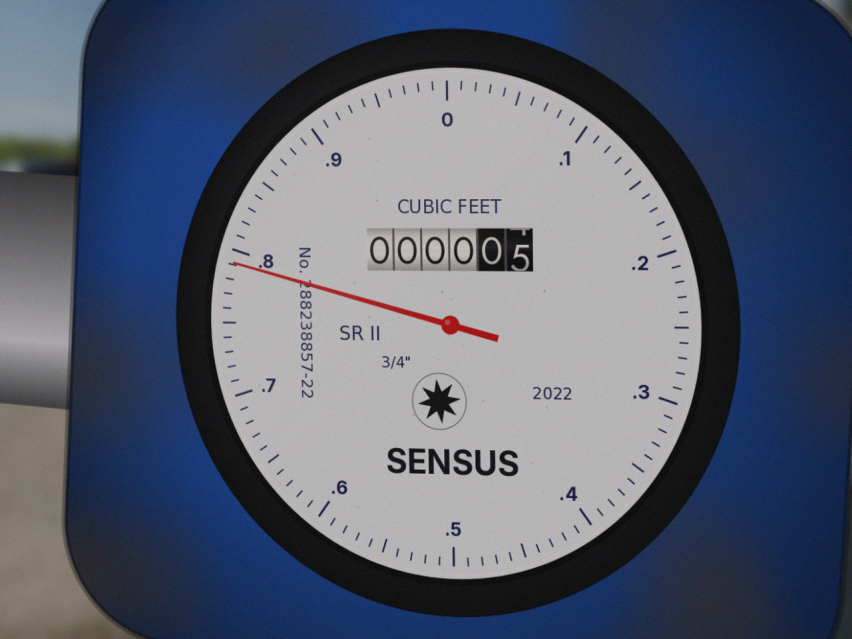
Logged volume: 4.79 ft³
